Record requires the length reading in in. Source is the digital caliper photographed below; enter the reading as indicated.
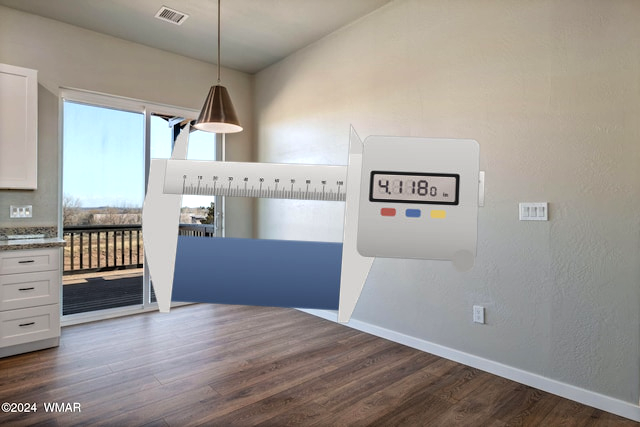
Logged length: 4.1180 in
